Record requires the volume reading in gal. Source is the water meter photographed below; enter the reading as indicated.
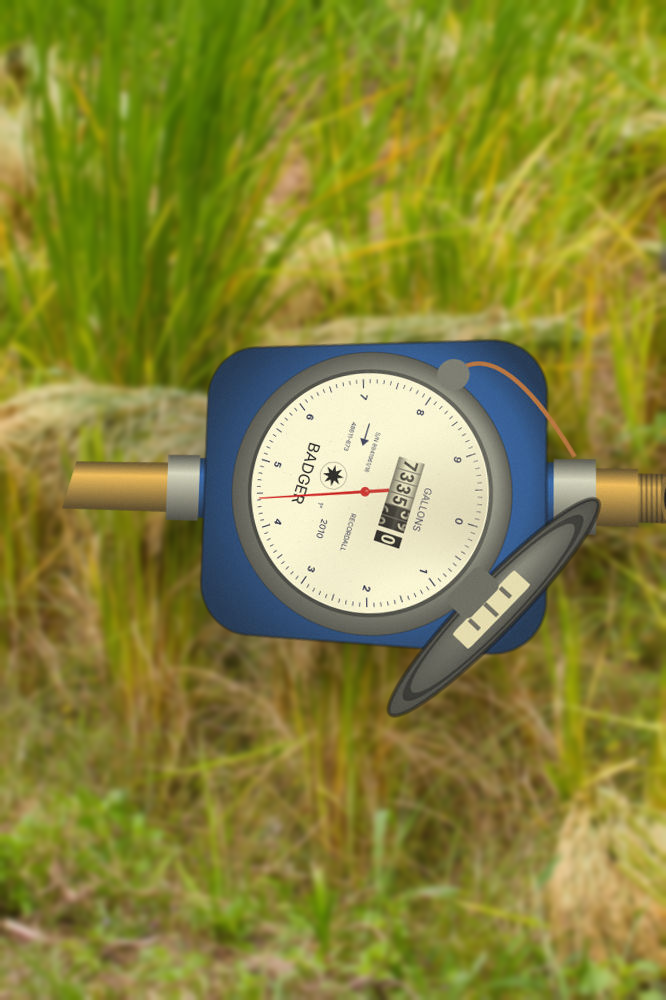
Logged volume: 7335594.4 gal
